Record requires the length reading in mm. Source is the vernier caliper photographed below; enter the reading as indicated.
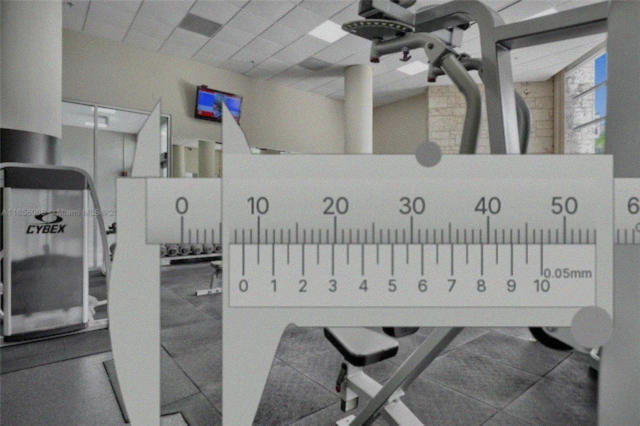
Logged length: 8.0 mm
